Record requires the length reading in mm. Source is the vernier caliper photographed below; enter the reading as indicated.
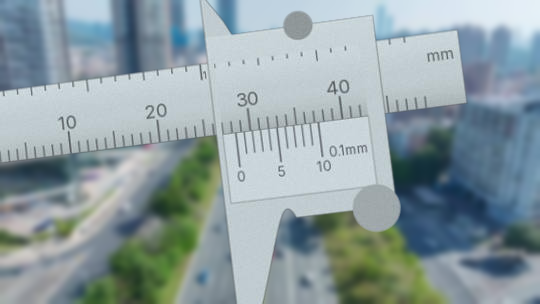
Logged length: 28.4 mm
